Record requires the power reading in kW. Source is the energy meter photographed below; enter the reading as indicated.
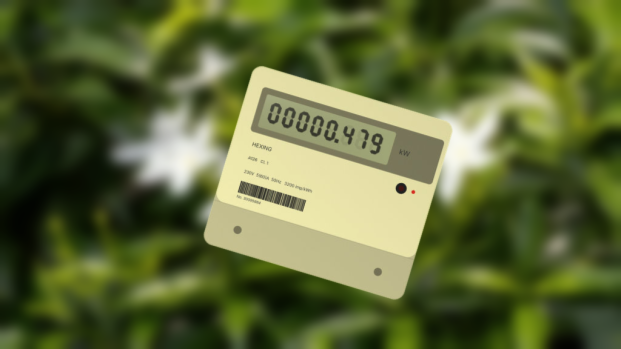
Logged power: 0.479 kW
